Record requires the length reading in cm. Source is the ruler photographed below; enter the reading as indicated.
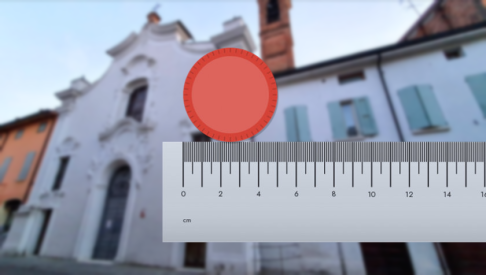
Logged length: 5 cm
